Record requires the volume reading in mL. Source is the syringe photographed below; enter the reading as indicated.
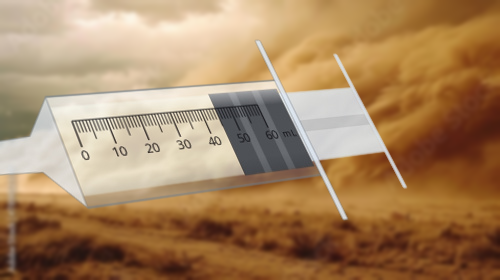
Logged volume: 45 mL
